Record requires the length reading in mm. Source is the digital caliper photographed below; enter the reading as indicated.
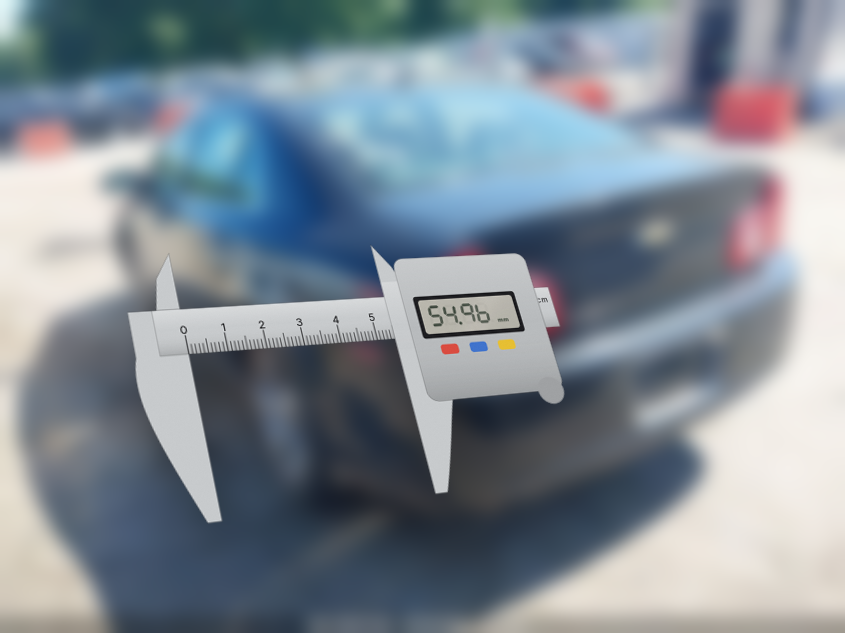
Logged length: 54.96 mm
